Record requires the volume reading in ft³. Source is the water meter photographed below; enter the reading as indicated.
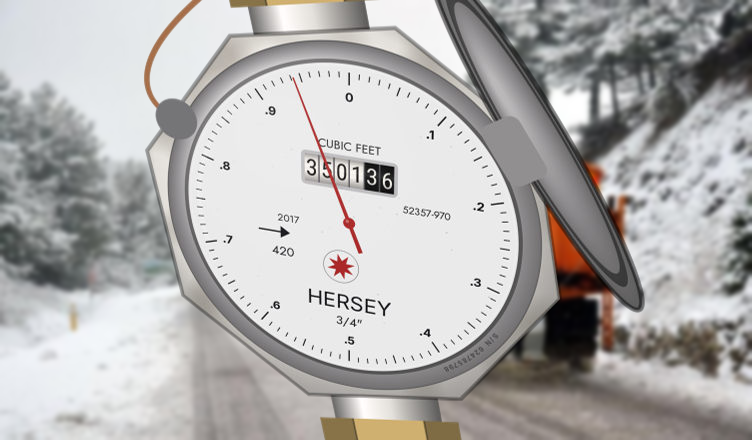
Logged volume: 350135.94 ft³
